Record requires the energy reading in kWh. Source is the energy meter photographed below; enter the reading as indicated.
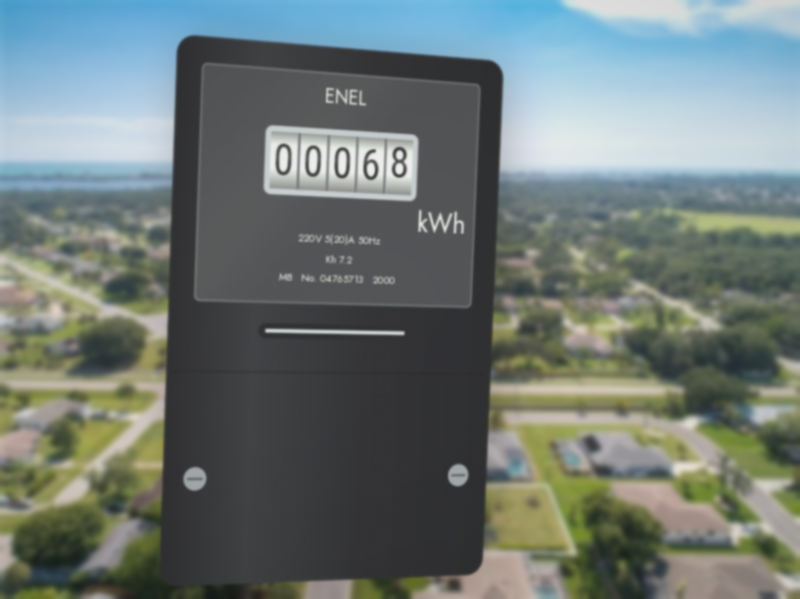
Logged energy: 68 kWh
